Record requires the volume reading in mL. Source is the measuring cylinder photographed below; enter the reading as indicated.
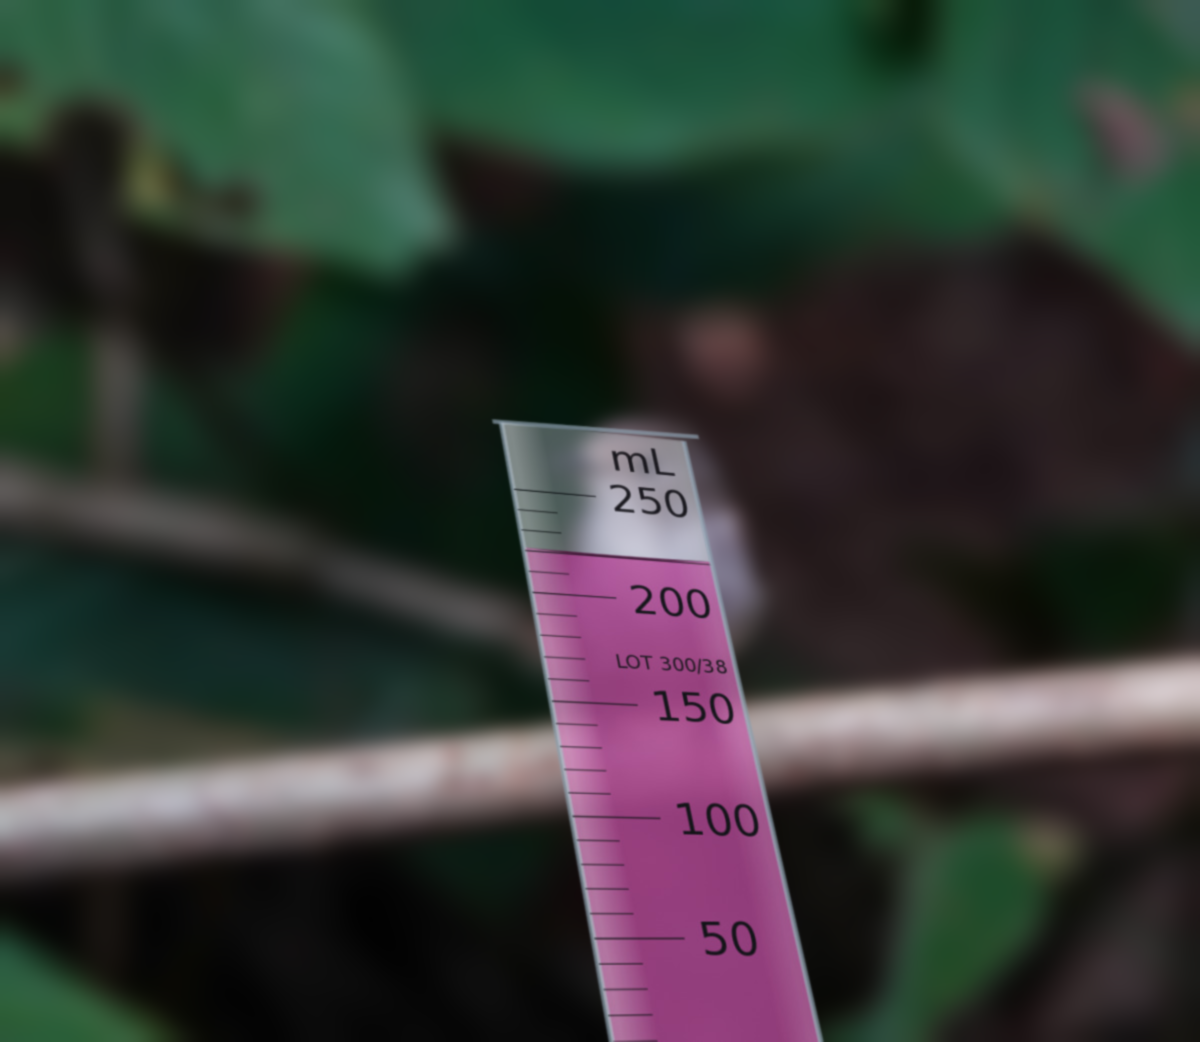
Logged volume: 220 mL
